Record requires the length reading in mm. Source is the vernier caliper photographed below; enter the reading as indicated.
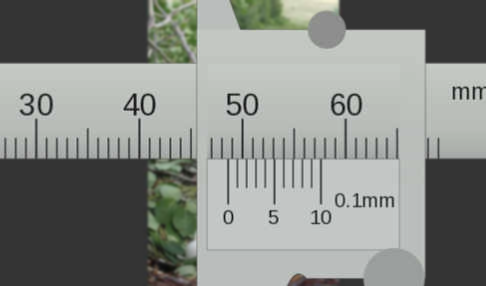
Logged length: 48.6 mm
